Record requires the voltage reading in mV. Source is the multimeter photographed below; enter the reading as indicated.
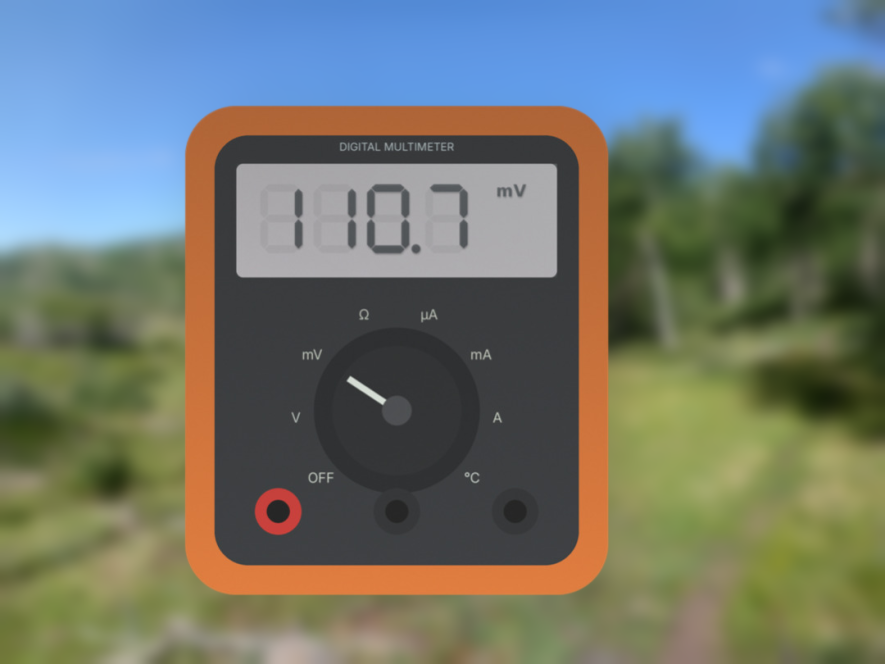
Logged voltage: 110.7 mV
